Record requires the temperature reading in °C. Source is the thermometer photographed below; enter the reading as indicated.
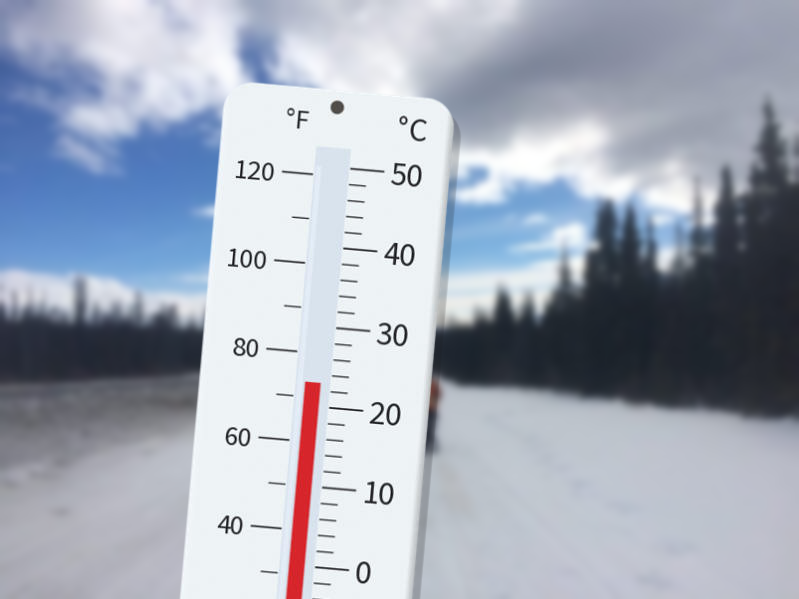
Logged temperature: 23 °C
